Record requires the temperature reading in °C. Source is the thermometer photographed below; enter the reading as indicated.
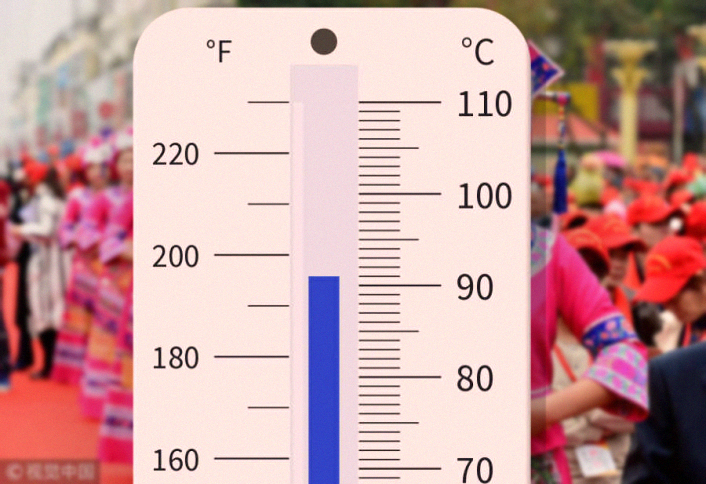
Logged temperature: 91 °C
